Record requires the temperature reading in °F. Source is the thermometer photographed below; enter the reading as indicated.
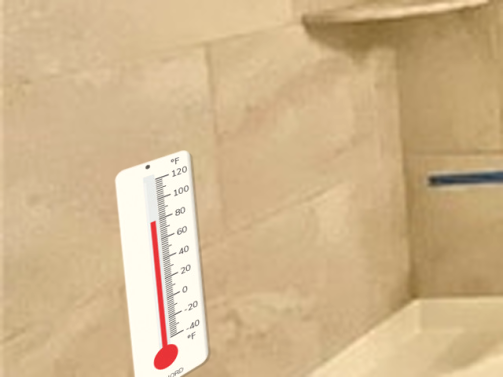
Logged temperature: 80 °F
